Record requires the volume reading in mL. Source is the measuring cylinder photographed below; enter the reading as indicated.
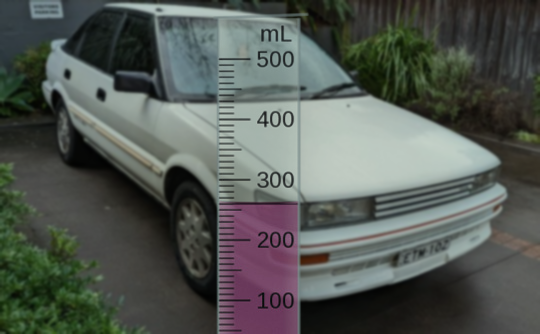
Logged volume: 260 mL
